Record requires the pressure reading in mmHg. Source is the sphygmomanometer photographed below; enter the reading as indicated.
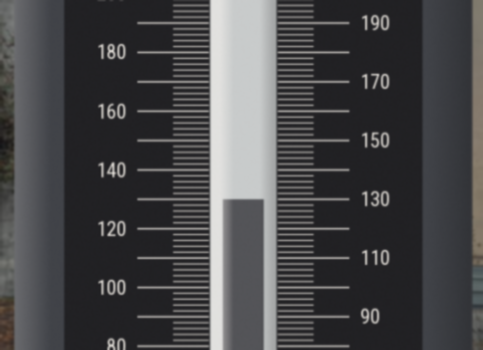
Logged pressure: 130 mmHg
